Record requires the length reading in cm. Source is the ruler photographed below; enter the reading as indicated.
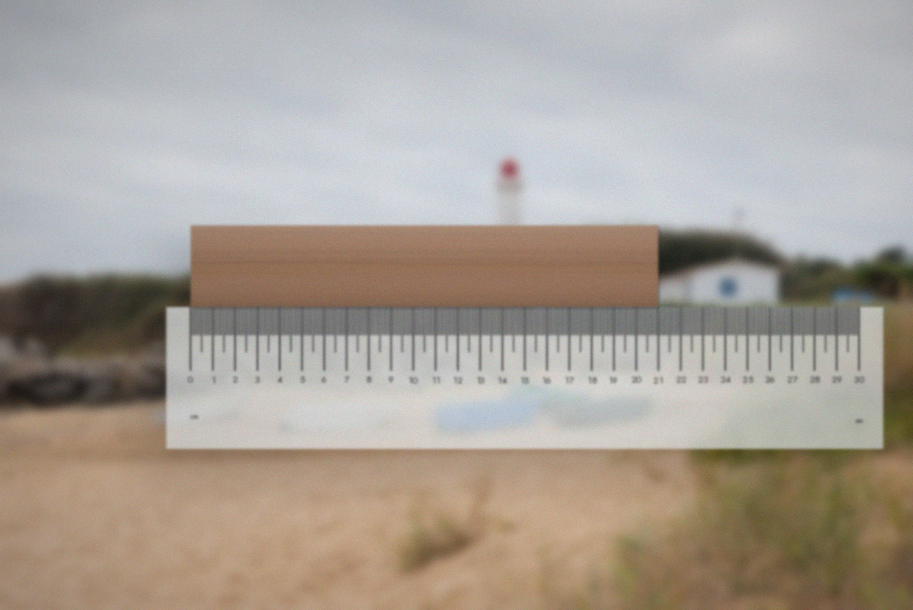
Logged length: 21 cm
